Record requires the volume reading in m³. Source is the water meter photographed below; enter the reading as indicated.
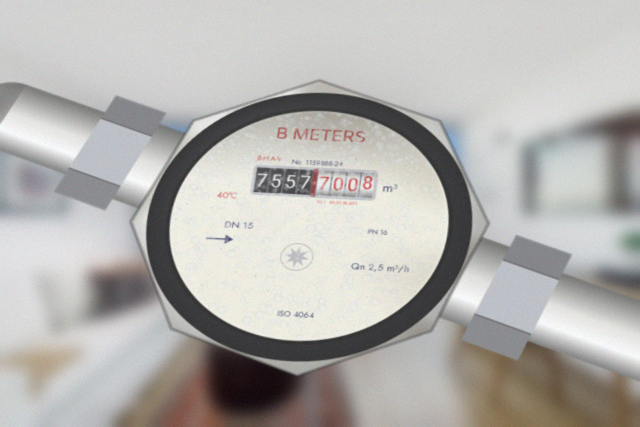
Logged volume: 7557.7008 m³
